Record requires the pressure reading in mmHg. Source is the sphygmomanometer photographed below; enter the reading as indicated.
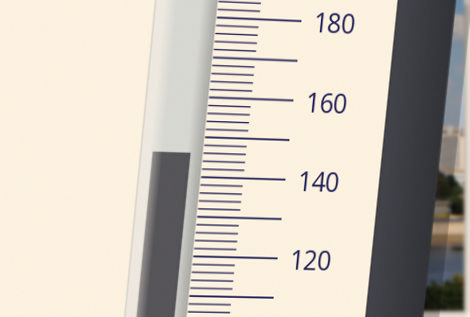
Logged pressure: 146 mmHg
